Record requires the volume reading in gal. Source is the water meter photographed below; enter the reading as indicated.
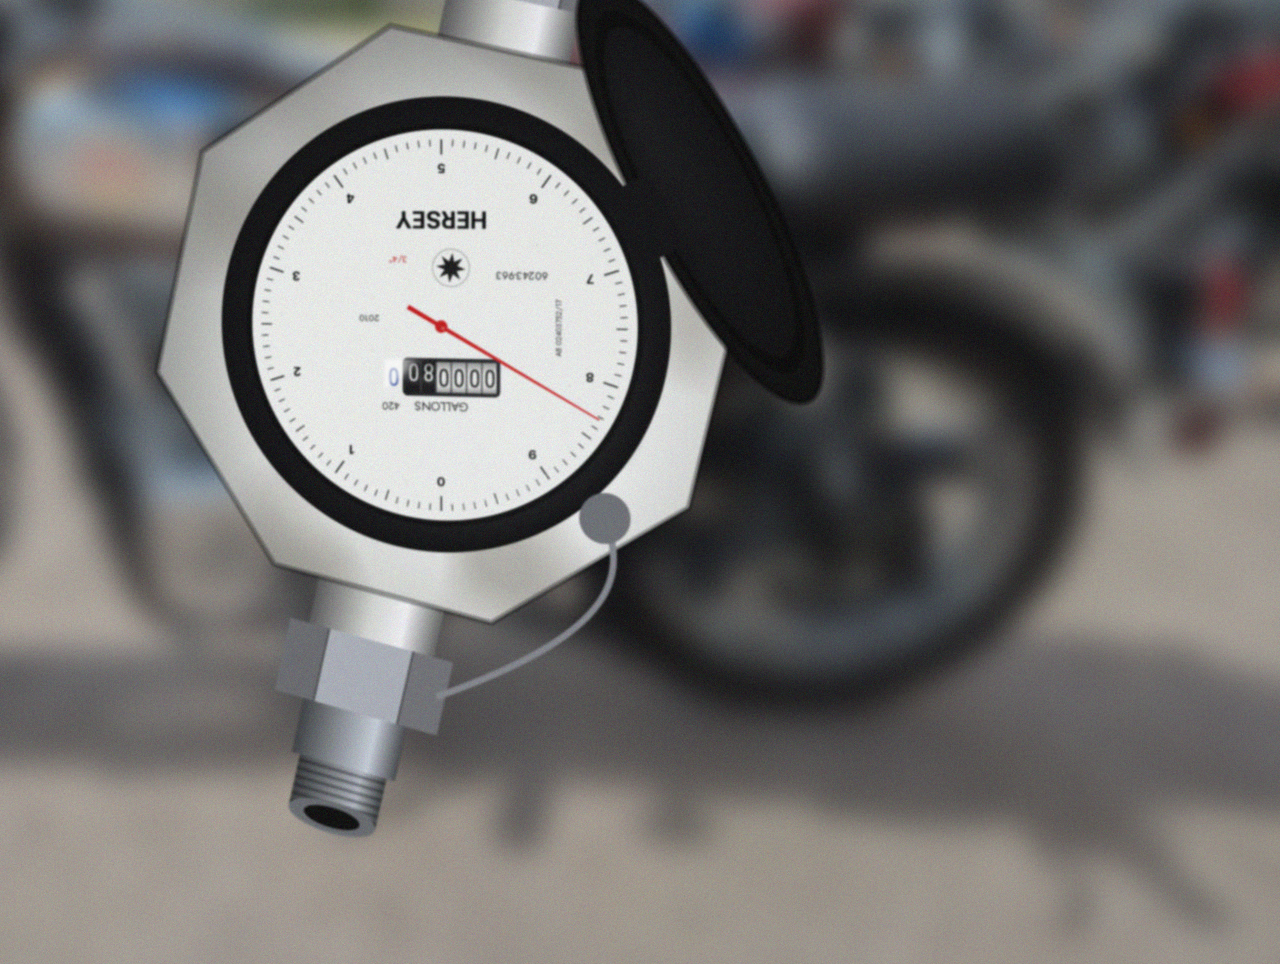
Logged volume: 798.3 gal
